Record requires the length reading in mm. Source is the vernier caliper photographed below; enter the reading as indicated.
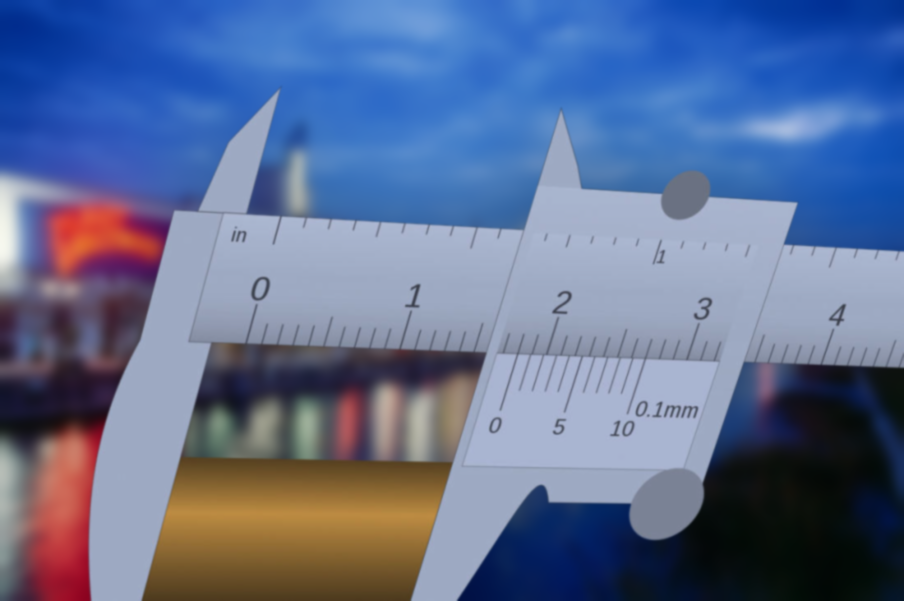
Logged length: 18.0 mm
